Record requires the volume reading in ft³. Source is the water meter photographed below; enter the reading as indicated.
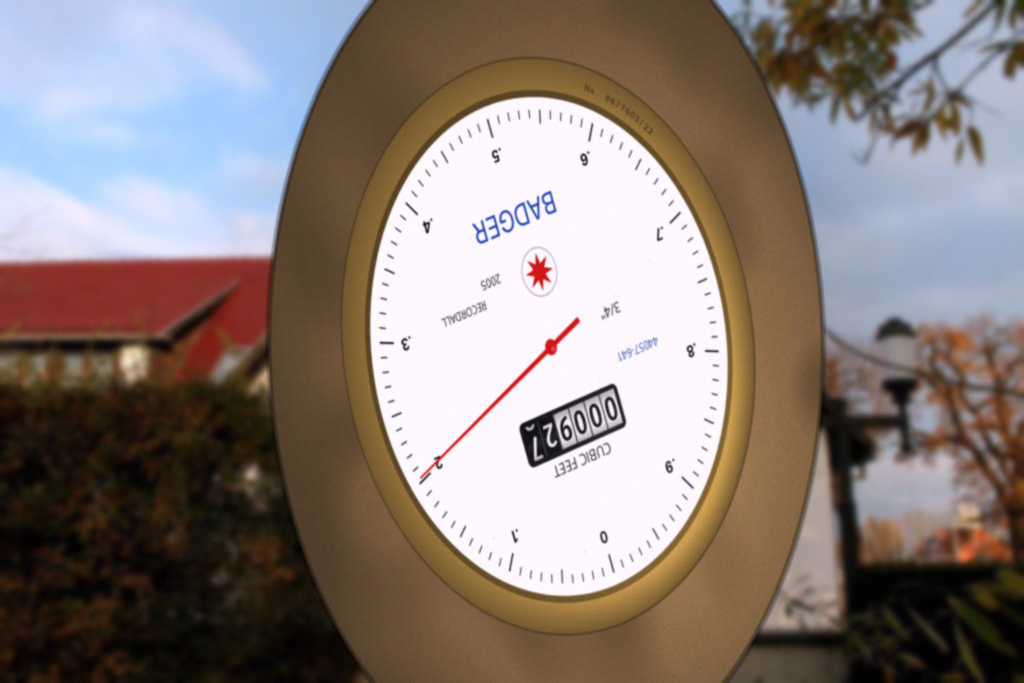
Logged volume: 927.20 ft³
